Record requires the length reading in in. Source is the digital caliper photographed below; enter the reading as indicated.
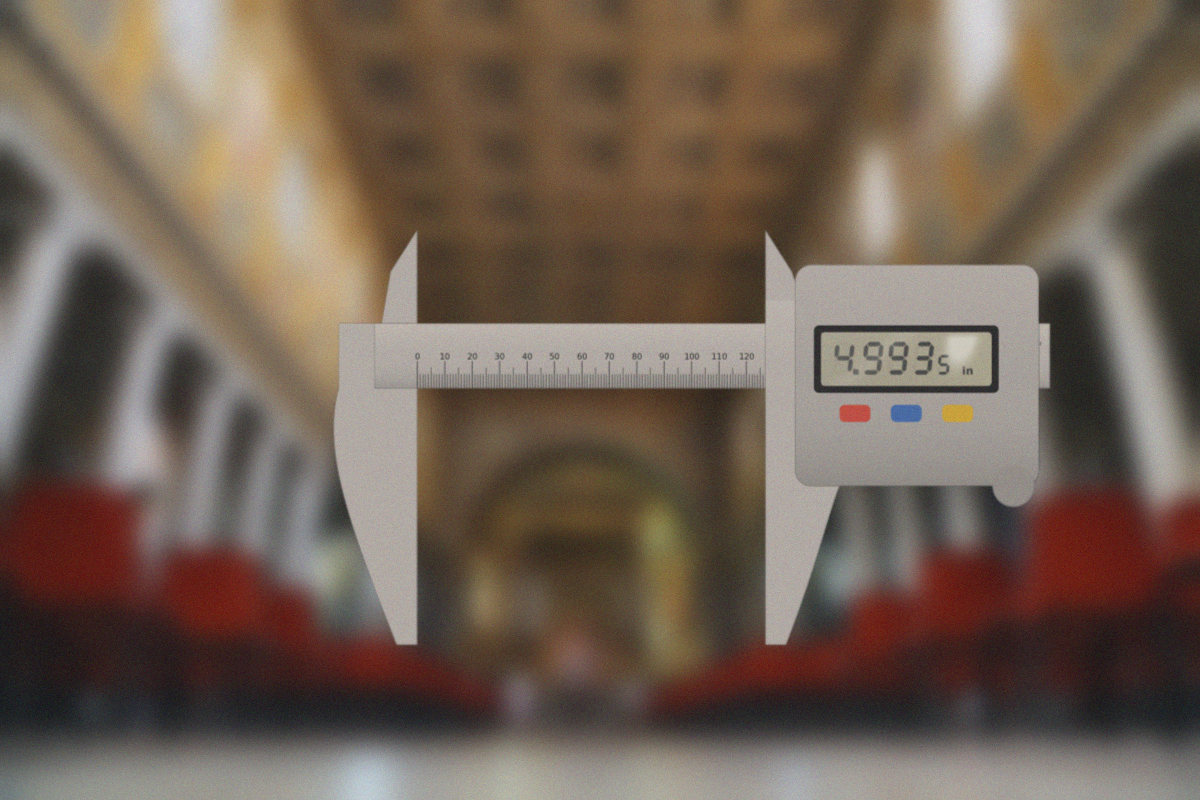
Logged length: 4.9935 in
